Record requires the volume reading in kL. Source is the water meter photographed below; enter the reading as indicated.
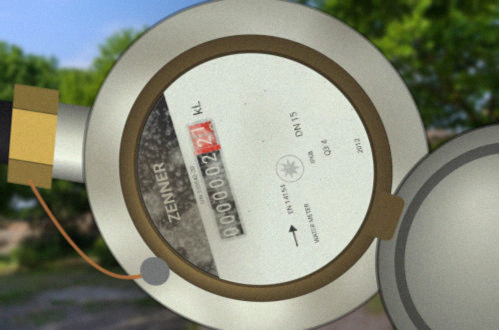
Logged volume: 2.21 kL
